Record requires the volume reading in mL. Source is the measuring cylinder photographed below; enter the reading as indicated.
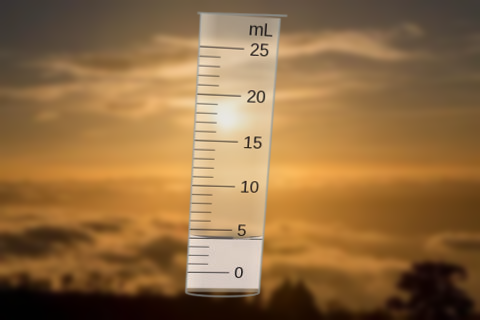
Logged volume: 4 mL
